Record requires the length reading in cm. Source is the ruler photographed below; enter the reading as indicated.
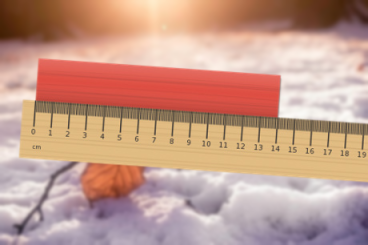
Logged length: 14 cm
